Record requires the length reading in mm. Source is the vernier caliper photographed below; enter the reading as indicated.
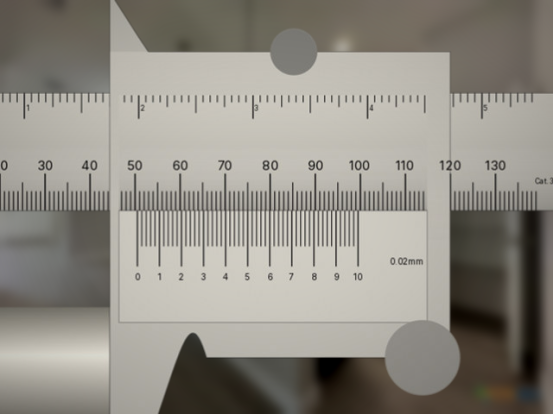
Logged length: 50.5 mm
